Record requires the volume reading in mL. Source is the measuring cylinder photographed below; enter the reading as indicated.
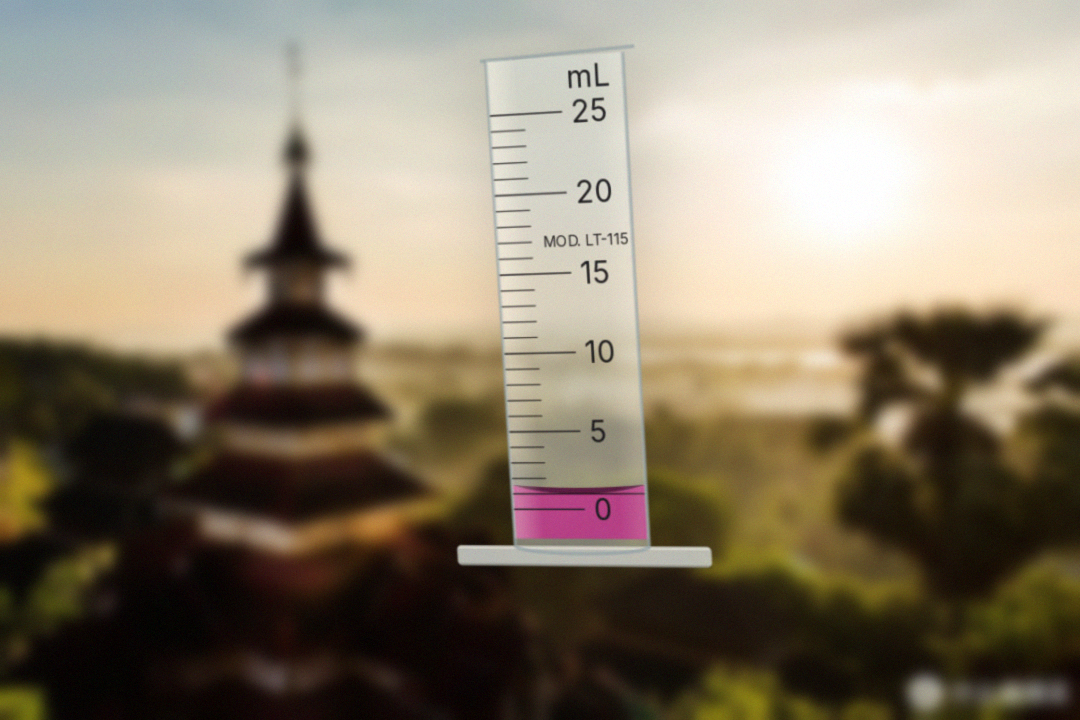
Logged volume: 1 mL
